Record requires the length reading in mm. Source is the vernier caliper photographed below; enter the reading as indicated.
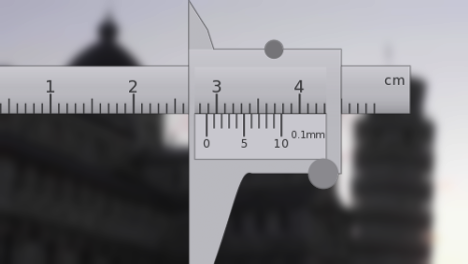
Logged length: 28.8 mm
